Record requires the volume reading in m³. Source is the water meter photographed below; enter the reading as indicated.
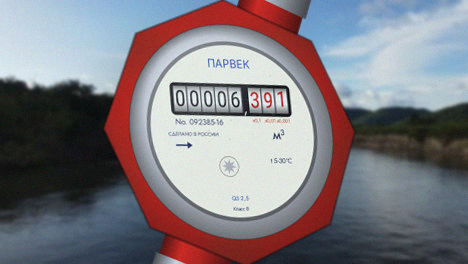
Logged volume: 6.391 m³
